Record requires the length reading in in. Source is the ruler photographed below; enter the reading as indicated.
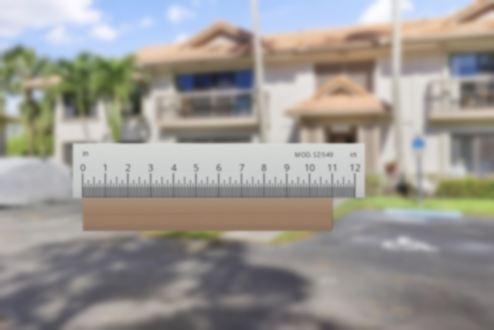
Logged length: 11 in
